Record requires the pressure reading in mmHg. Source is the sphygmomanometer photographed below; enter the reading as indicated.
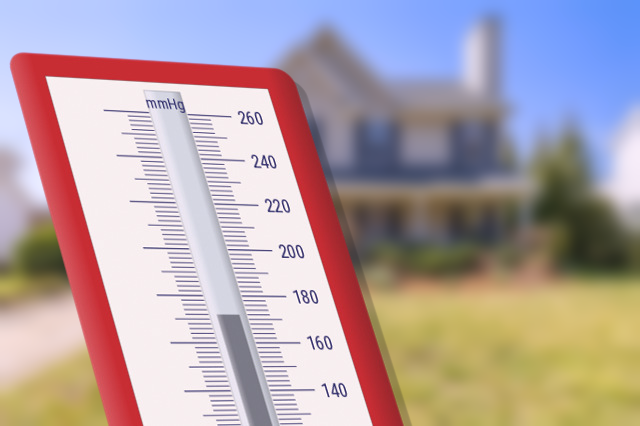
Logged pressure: 172 mmHg
